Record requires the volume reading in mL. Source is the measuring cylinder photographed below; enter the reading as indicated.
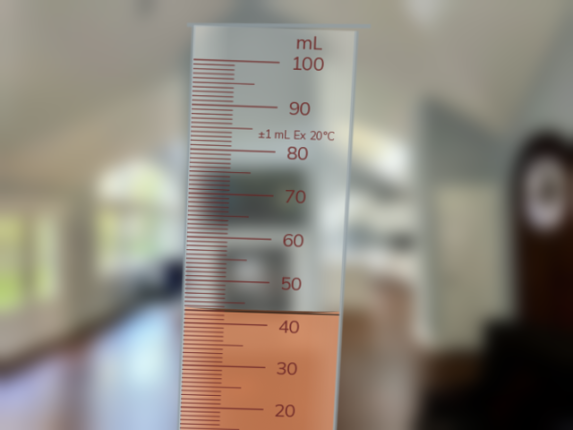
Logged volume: 43 mL
